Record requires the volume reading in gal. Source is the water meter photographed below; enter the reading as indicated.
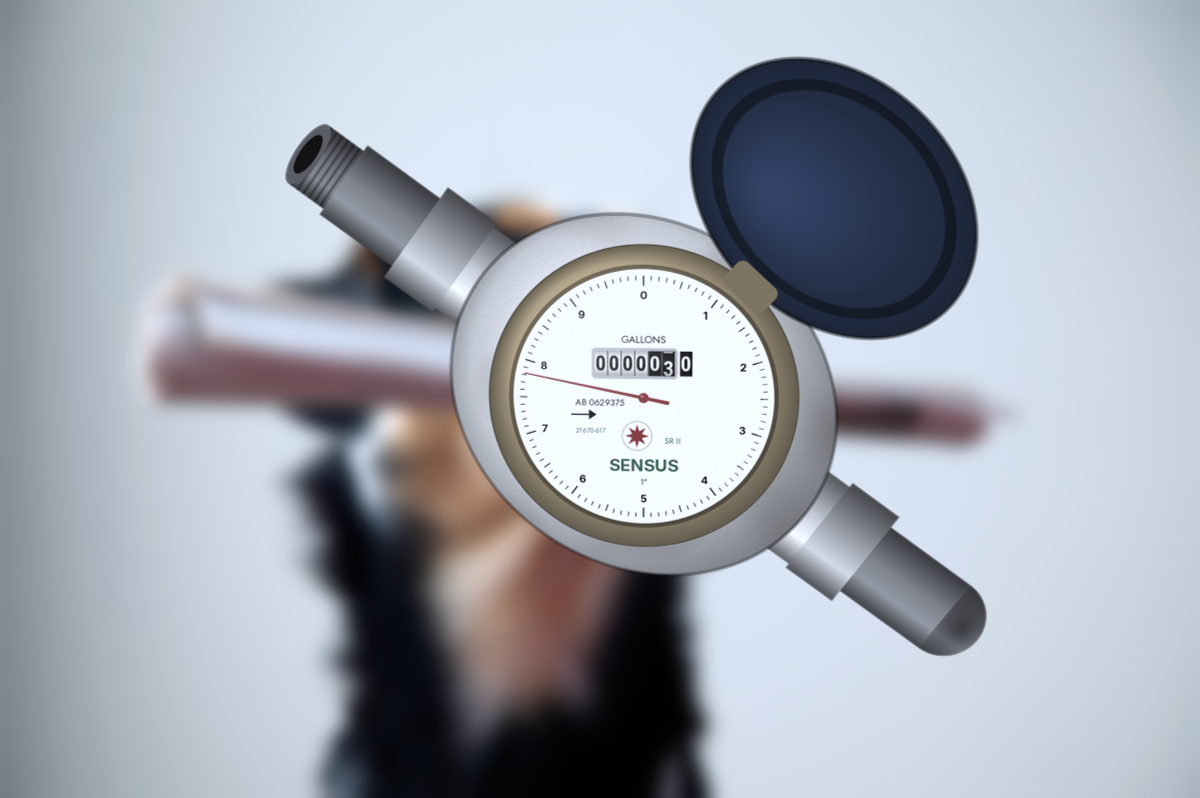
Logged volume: 27.8 gal
